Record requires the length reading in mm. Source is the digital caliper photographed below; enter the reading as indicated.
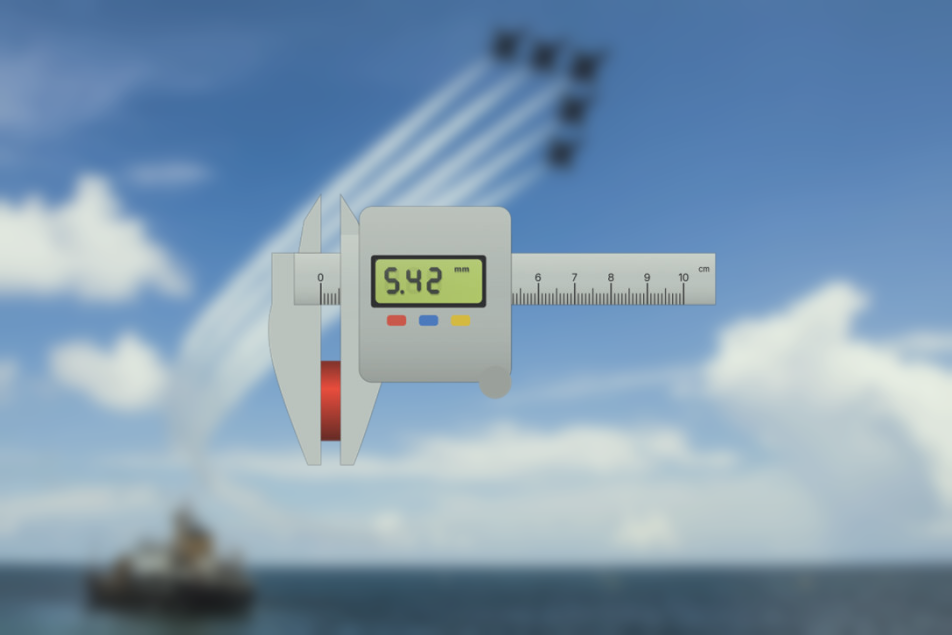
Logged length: 5.42 mm
